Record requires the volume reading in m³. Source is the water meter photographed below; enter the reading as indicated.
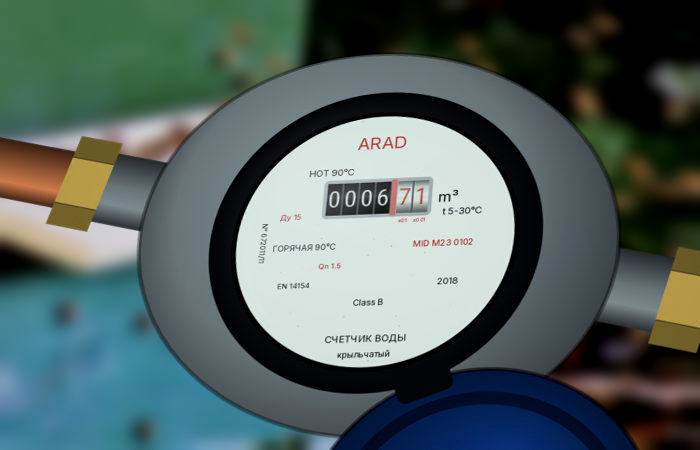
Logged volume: 6.71 m³
